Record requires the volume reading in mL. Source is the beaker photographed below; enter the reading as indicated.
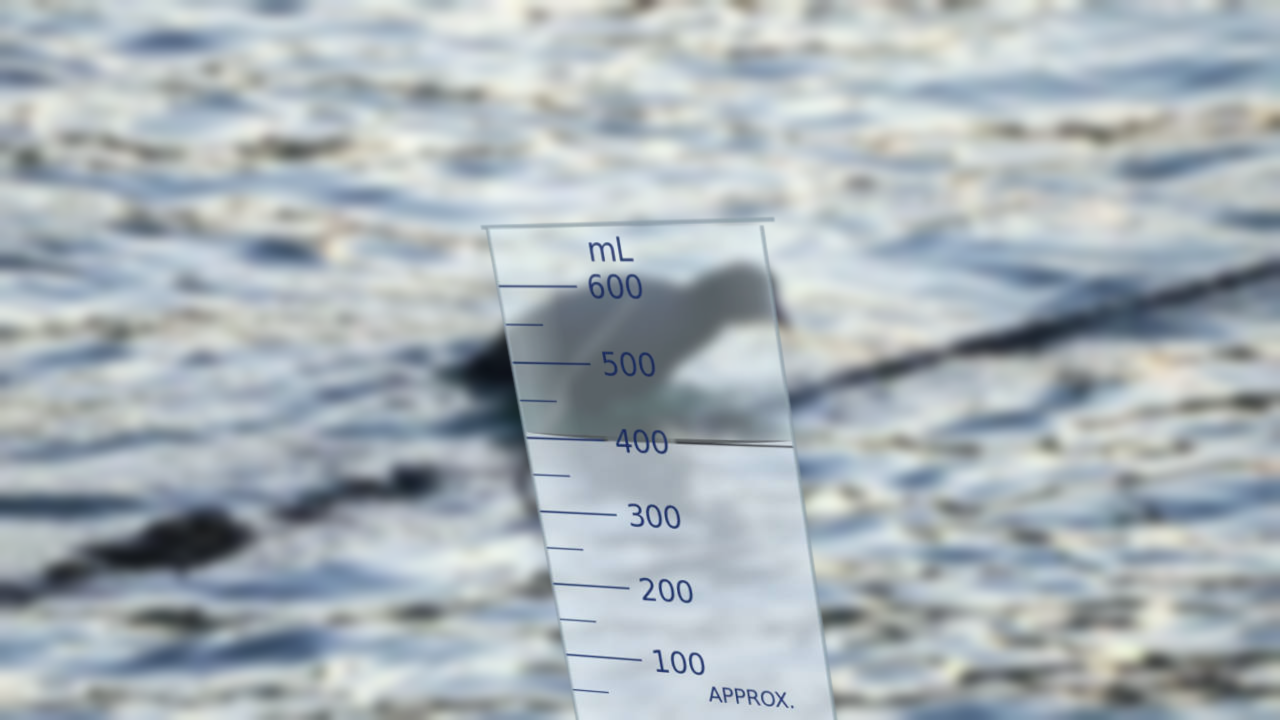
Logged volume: 400 mL
